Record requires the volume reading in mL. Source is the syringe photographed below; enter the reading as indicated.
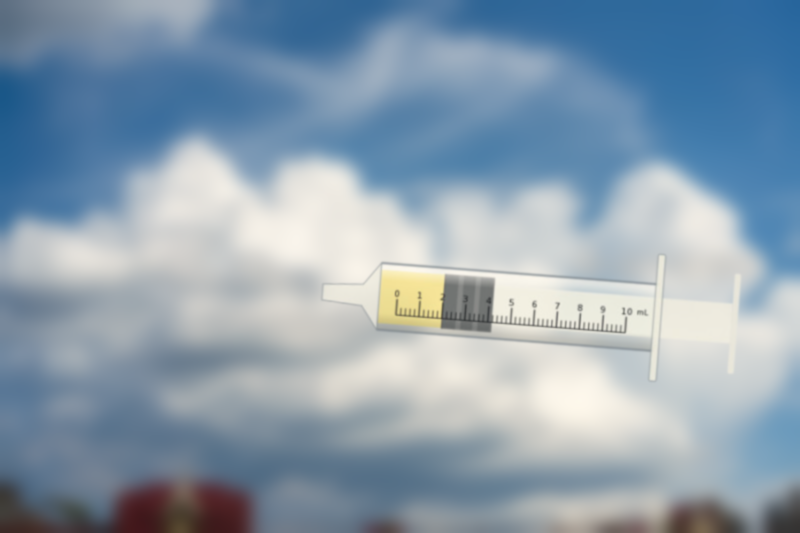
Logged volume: 2 mL
